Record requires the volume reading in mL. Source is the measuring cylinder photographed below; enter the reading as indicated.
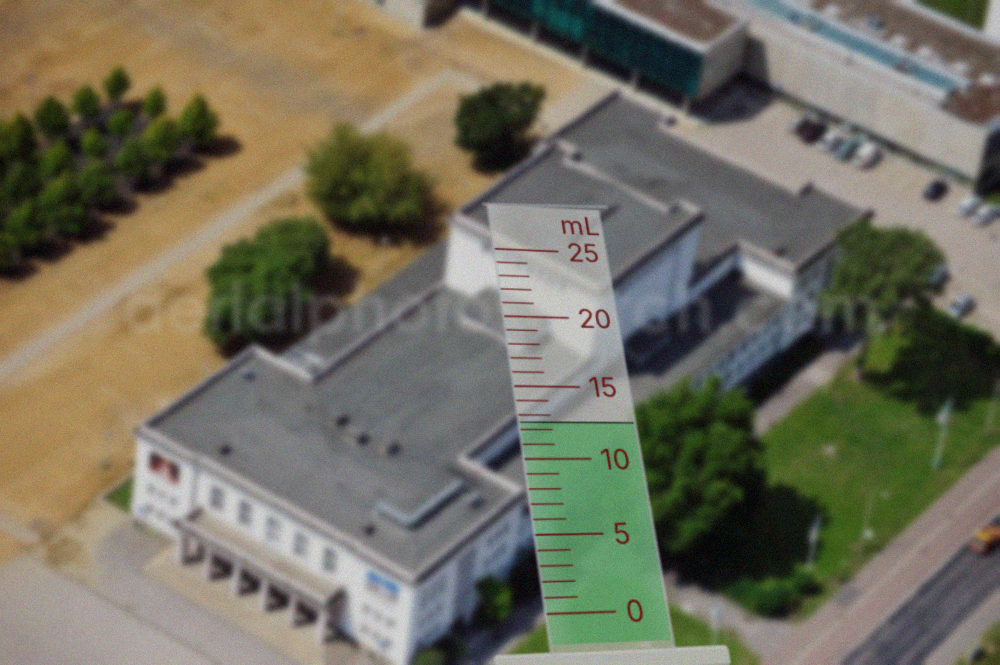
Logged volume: 12.5 mL
